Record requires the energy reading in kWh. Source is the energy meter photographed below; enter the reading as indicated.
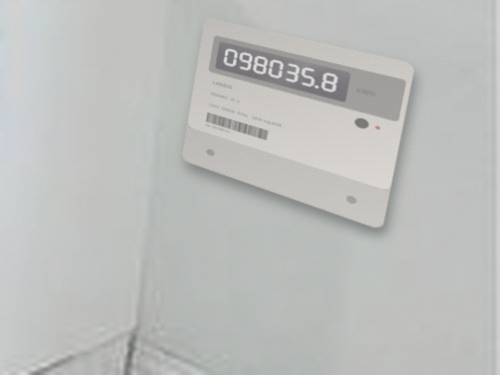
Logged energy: 98035.8 kWh
